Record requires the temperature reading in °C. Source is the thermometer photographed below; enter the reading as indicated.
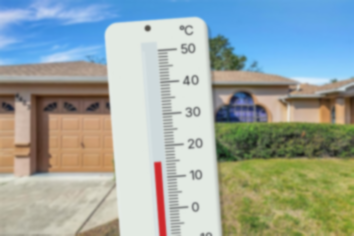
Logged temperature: 15 °C
